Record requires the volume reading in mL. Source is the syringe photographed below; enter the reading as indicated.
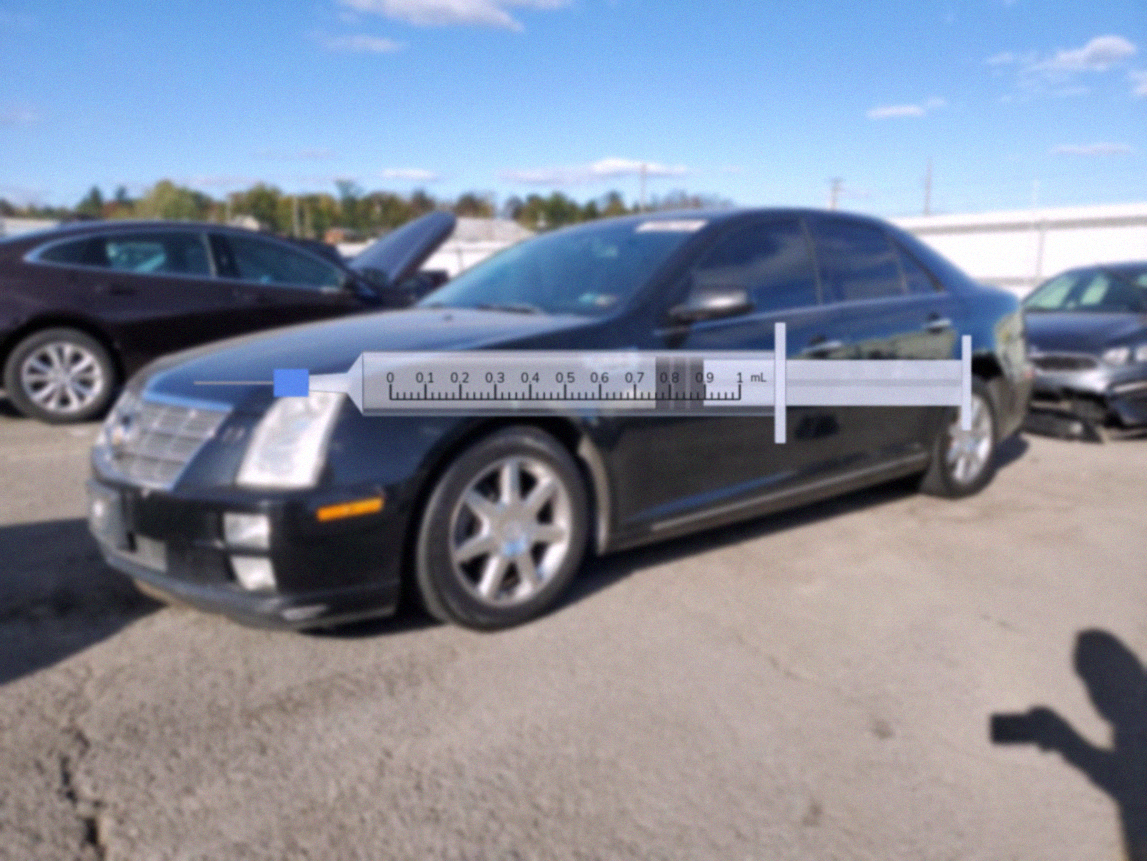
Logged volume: 0.76 mL
